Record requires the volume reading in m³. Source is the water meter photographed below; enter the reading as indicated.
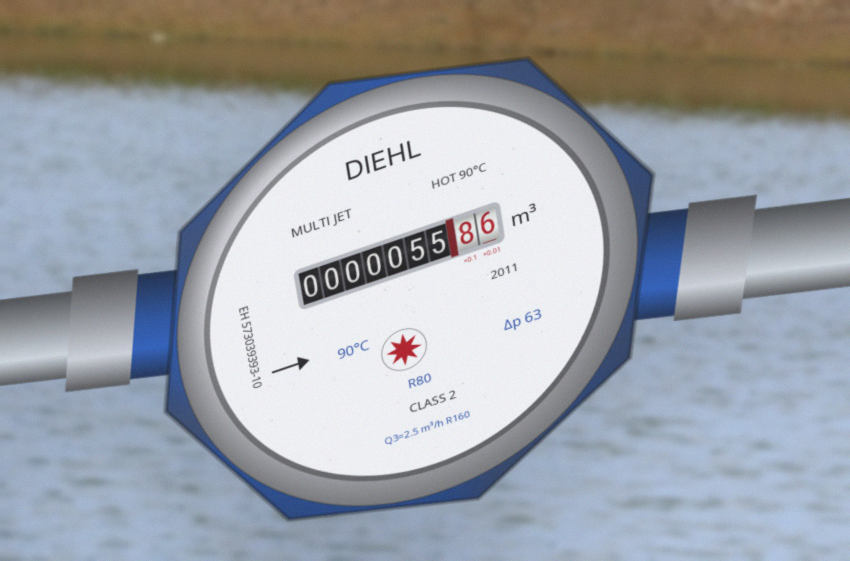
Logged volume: 55.86 m³
